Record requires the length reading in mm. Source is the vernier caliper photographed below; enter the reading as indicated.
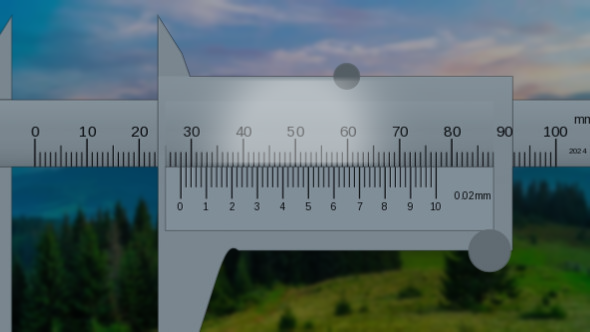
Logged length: 28.0 mm
